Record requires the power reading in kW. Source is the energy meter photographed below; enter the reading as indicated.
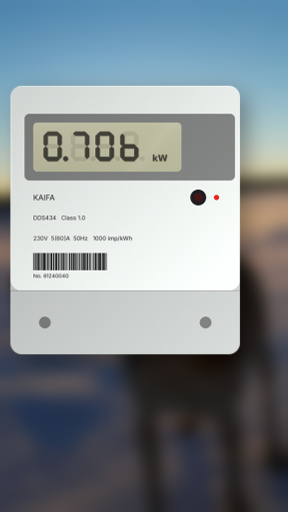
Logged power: 0.706 kW
